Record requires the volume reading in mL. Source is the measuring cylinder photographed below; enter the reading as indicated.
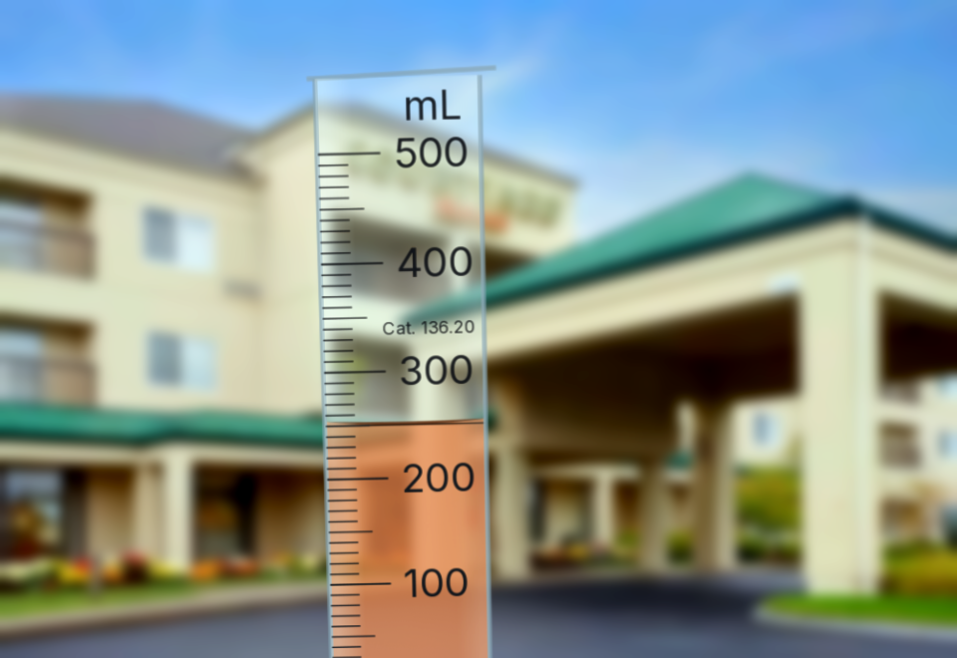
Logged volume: 250 mL
